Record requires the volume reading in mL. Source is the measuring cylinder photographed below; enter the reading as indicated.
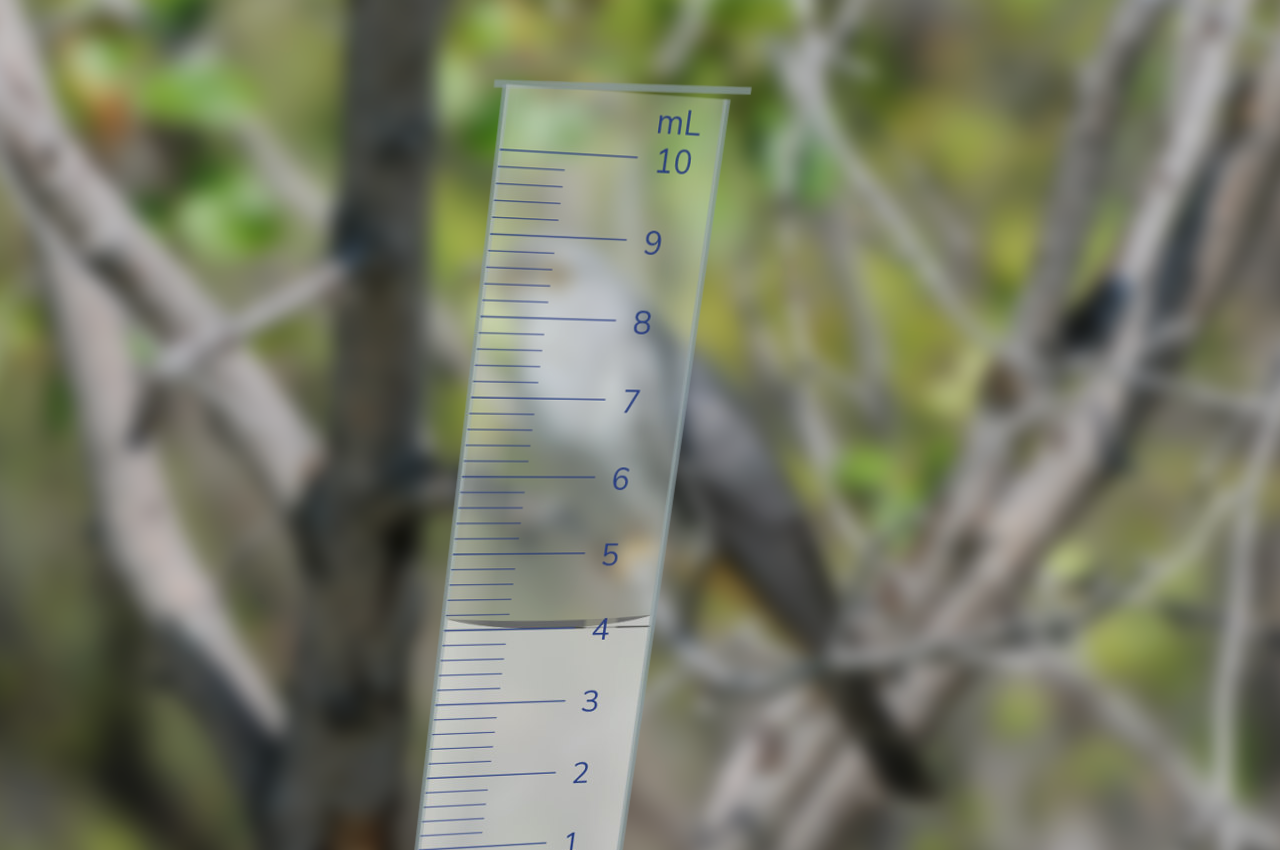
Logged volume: 4 mL
